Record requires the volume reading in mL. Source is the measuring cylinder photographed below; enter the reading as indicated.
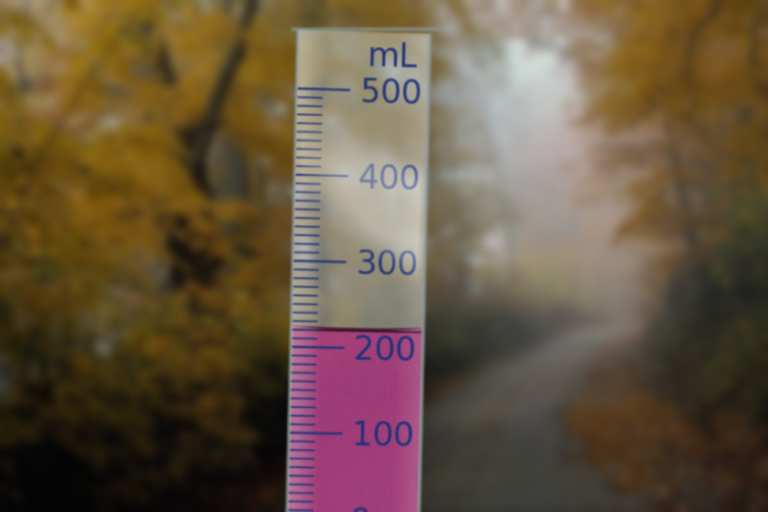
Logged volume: 220 mL
